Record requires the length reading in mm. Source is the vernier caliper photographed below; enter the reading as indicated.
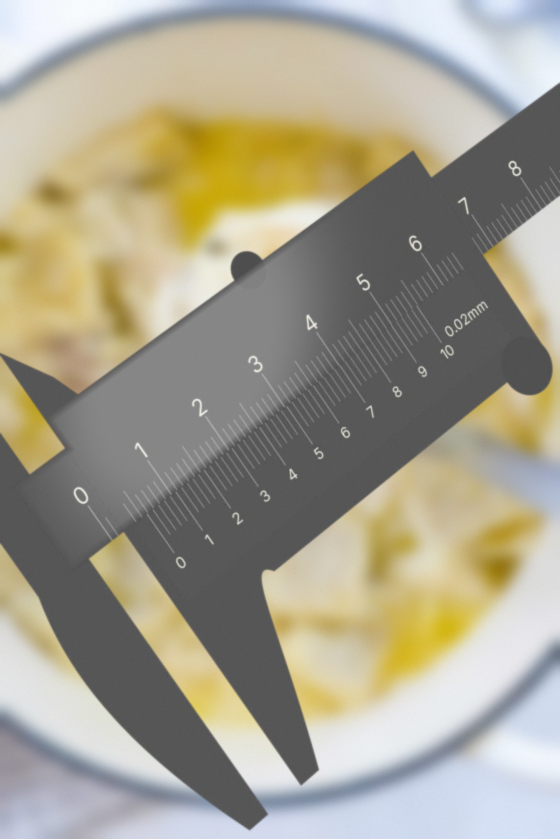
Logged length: 5.8 mm
